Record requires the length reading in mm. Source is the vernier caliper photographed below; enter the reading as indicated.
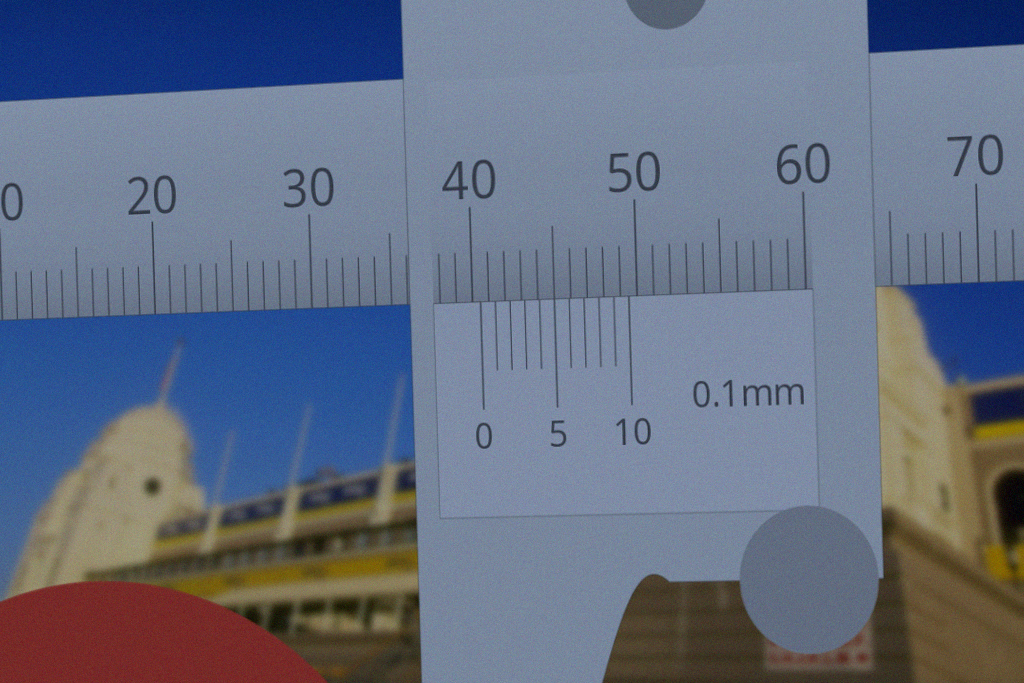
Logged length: 40.5 mm
